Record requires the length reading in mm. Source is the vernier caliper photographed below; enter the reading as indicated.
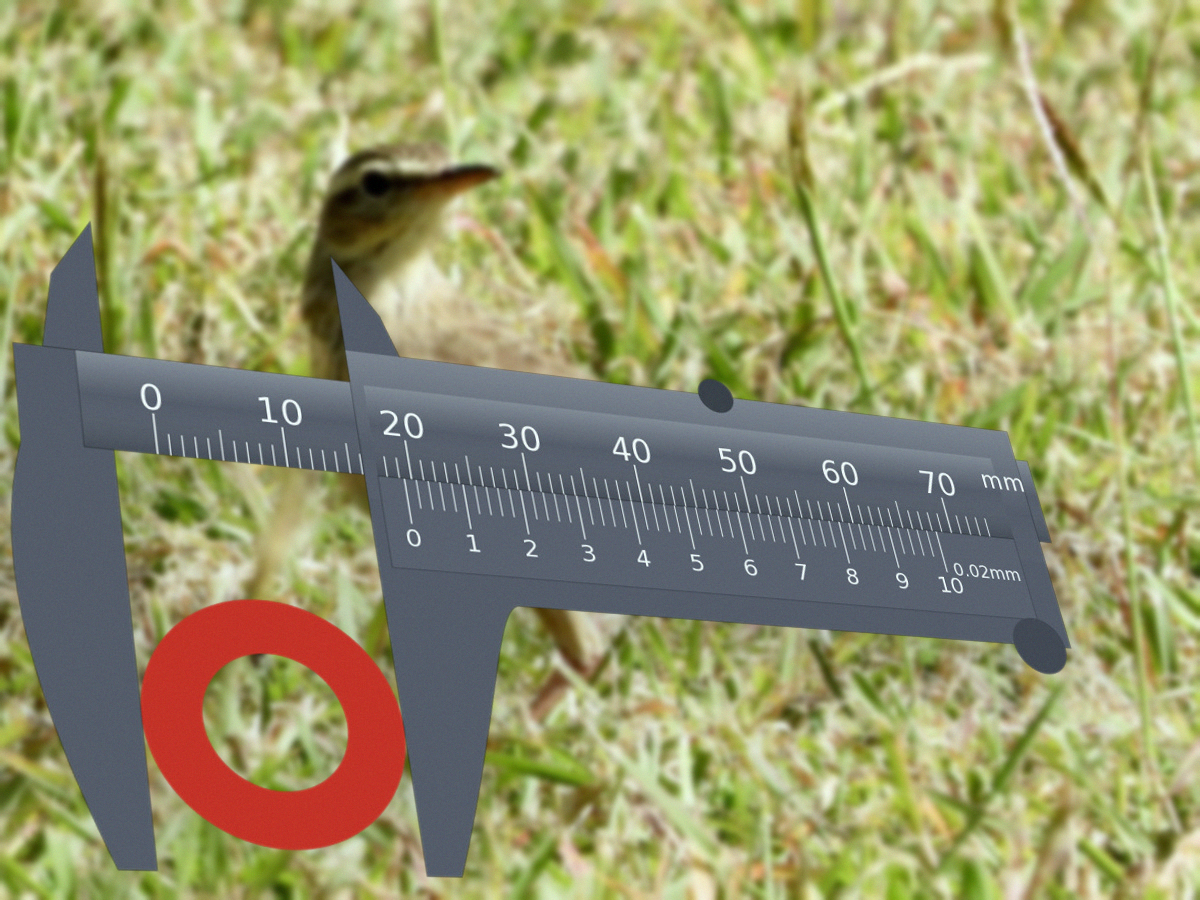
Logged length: 19.4 mm
